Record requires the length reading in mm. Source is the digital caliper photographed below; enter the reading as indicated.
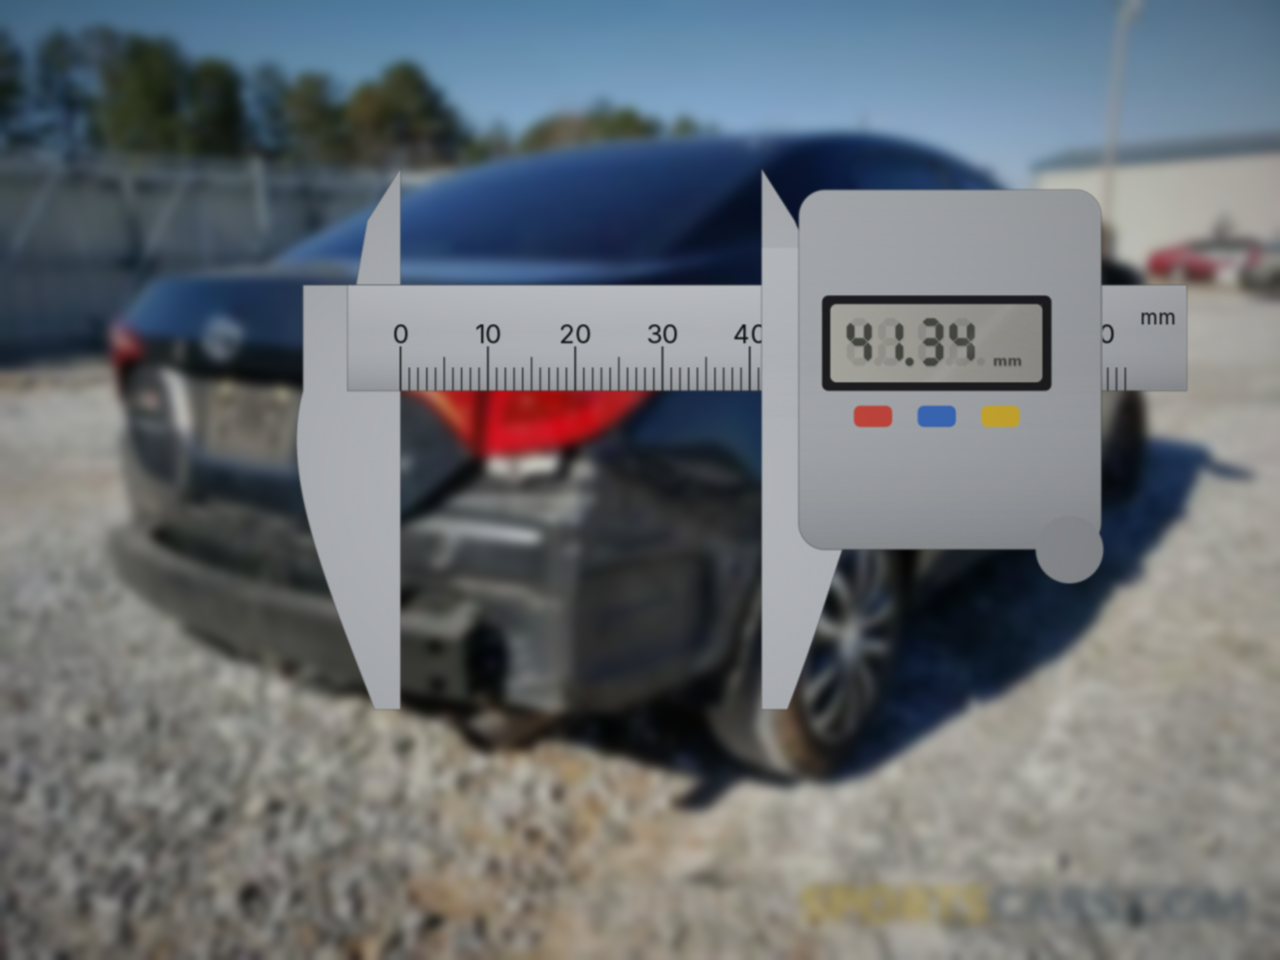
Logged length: 41.34 mm
